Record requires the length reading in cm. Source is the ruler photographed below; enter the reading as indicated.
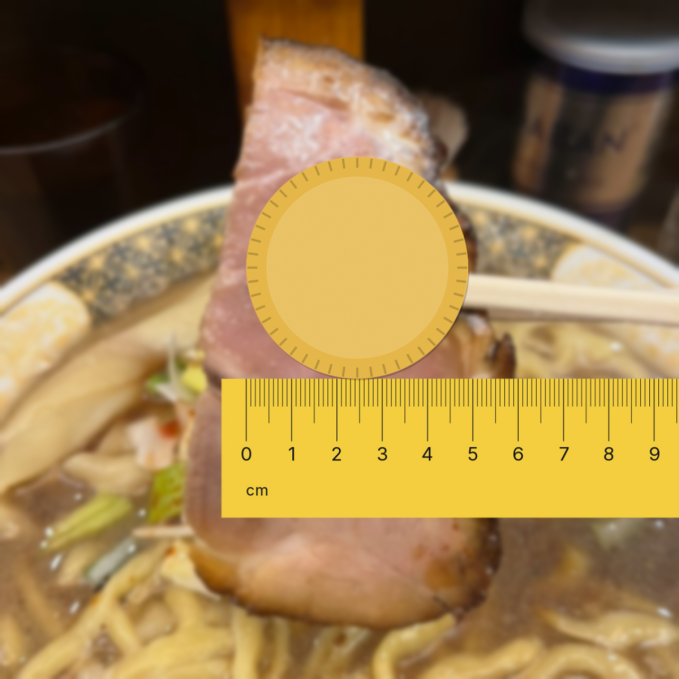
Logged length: 4.9 cm
